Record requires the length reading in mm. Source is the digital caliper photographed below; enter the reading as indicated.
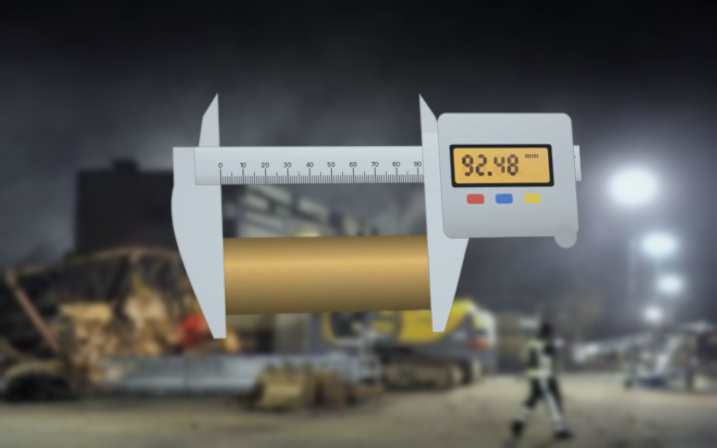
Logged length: 92.48 mm
